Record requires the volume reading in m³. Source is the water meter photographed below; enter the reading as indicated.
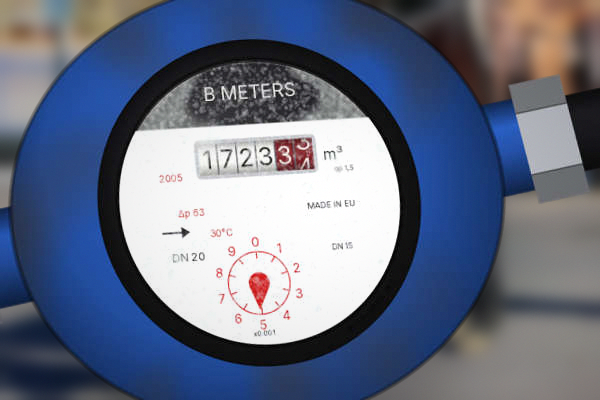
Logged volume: 1723.335 m³
